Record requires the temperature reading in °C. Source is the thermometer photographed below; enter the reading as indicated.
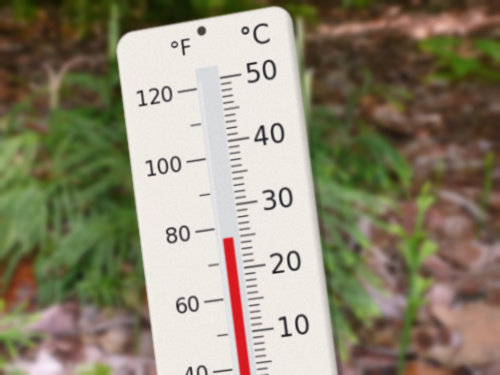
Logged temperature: 25 °C
